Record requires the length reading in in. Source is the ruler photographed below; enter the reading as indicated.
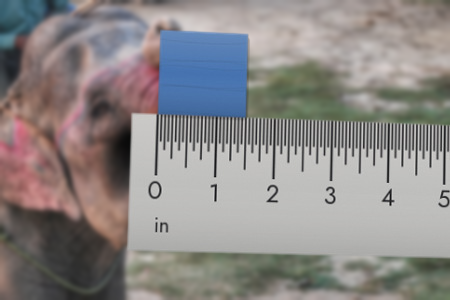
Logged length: 1.5 in
